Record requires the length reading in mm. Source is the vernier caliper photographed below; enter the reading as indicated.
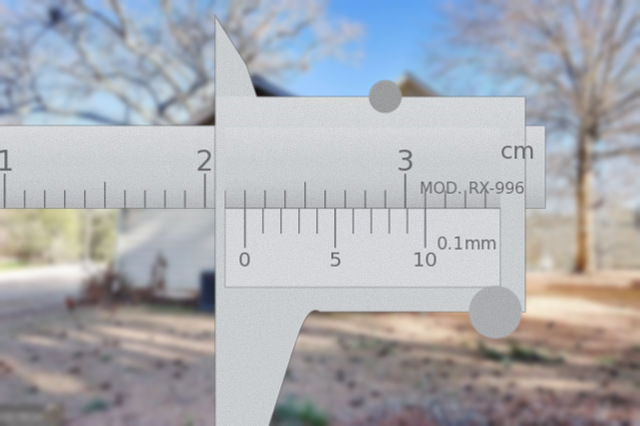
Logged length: 22.0 mm
